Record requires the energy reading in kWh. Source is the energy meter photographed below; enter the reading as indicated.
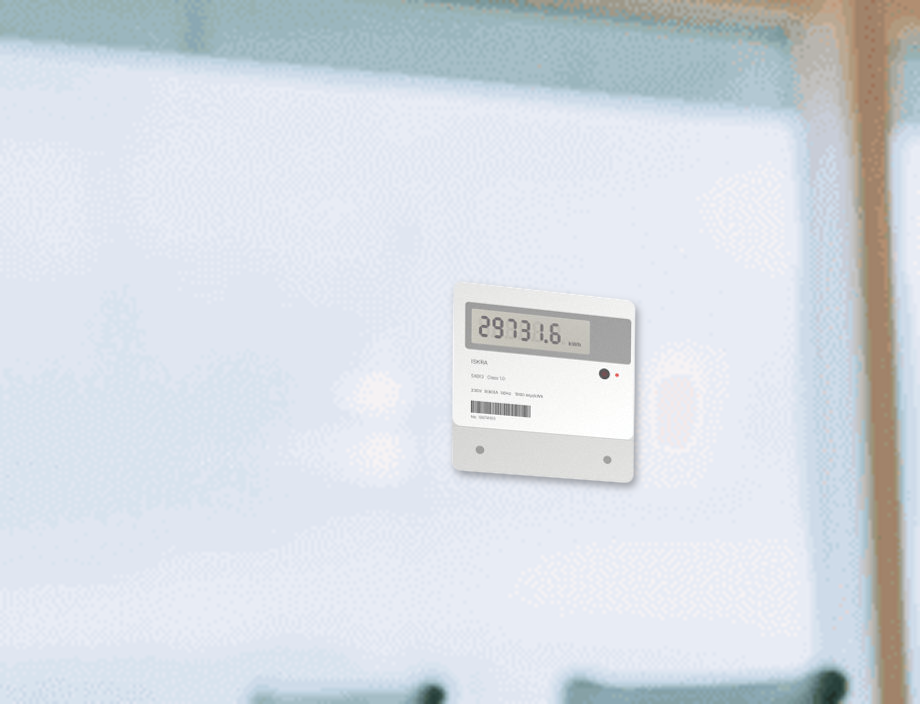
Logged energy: 29731.6 kWh
